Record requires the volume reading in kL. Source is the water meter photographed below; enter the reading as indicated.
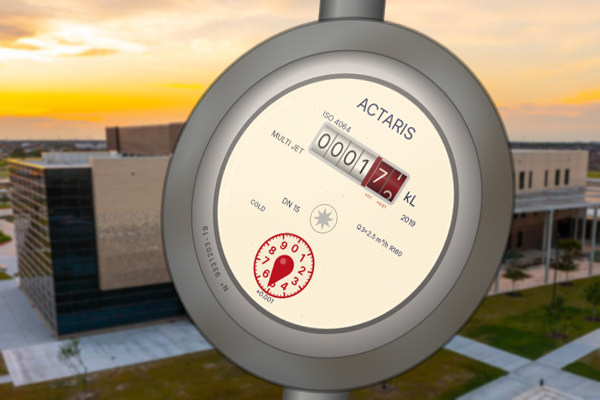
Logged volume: 1.715 kL
